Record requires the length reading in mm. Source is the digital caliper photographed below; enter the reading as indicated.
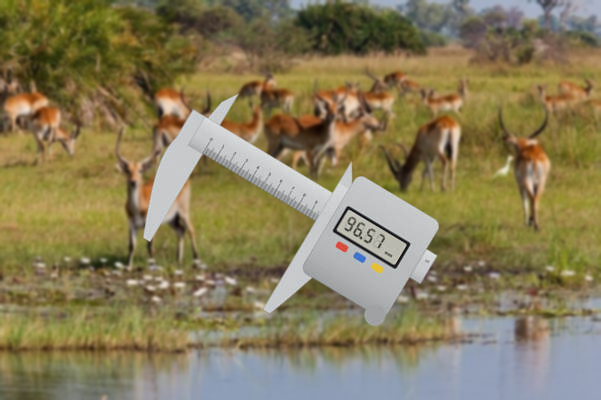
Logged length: 96.57 mm
